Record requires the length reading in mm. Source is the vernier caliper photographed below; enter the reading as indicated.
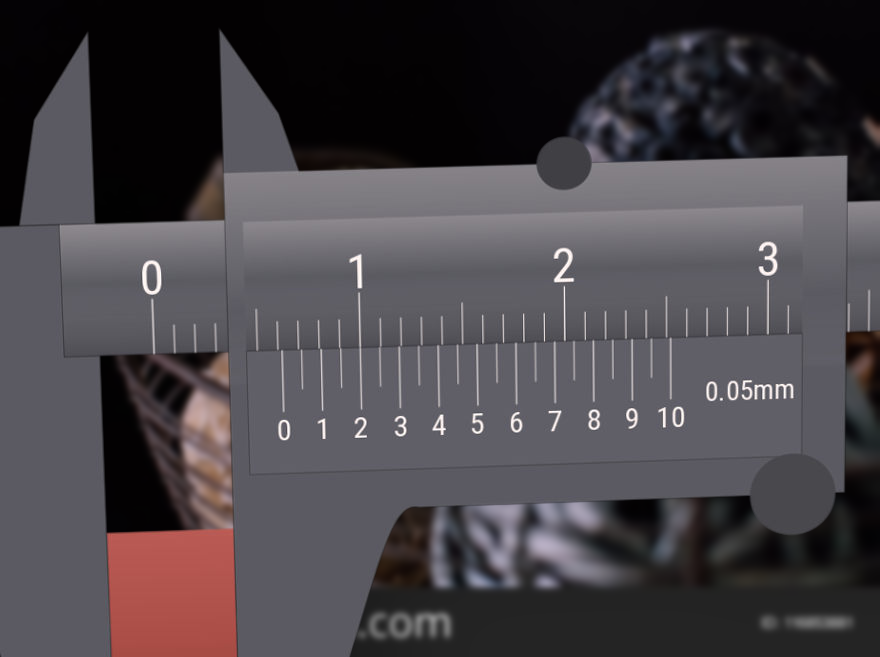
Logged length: 6.2 mm
